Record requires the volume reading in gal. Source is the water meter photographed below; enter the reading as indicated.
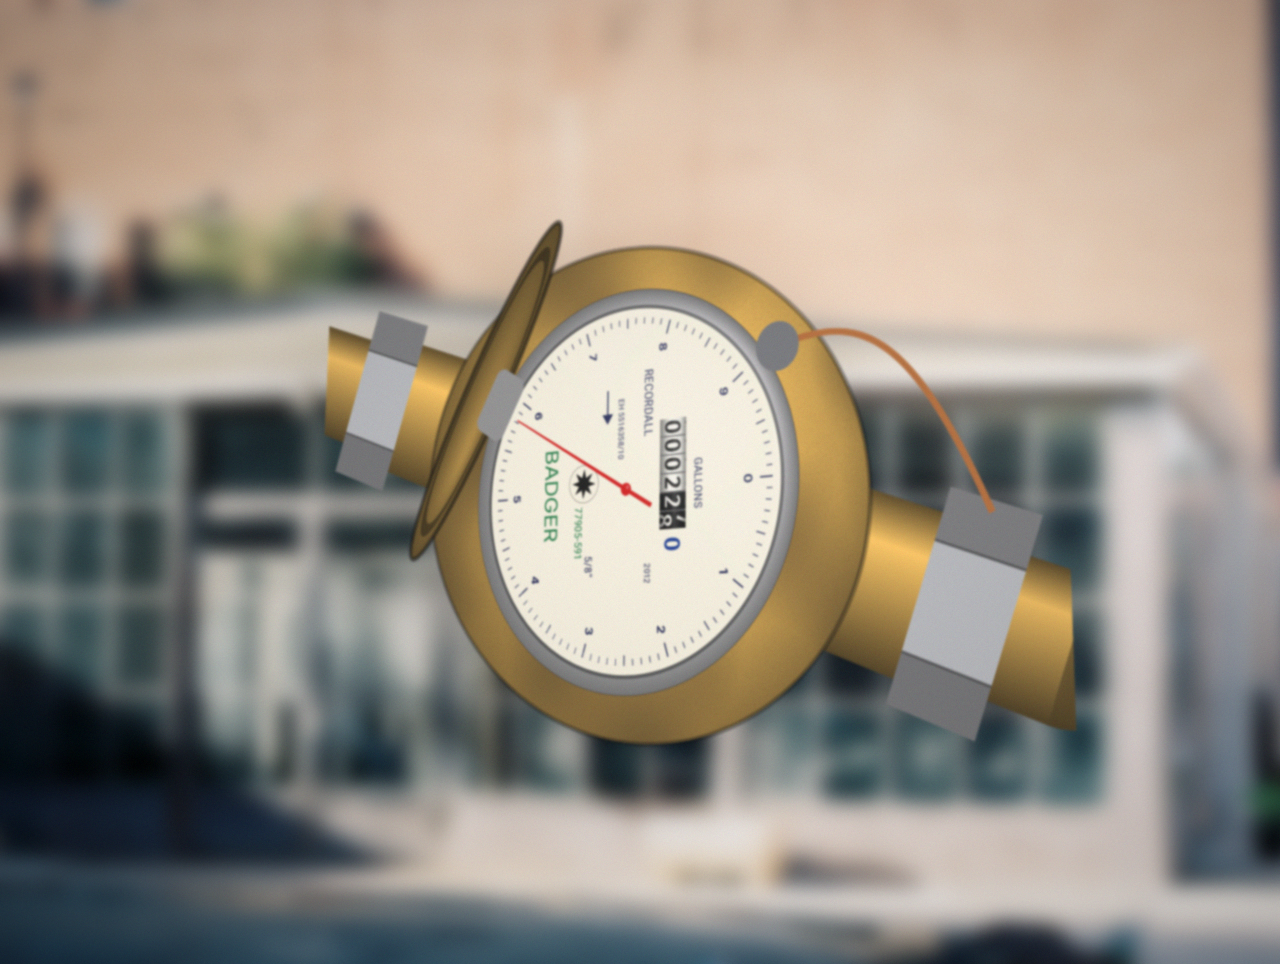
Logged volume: 2275.8 gal
